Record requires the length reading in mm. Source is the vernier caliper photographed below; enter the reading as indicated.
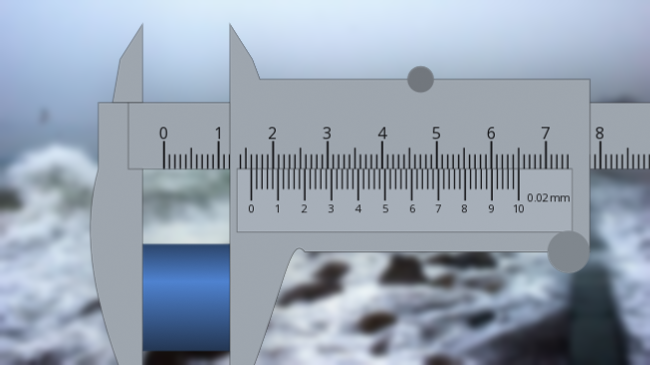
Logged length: 16.0 mm
